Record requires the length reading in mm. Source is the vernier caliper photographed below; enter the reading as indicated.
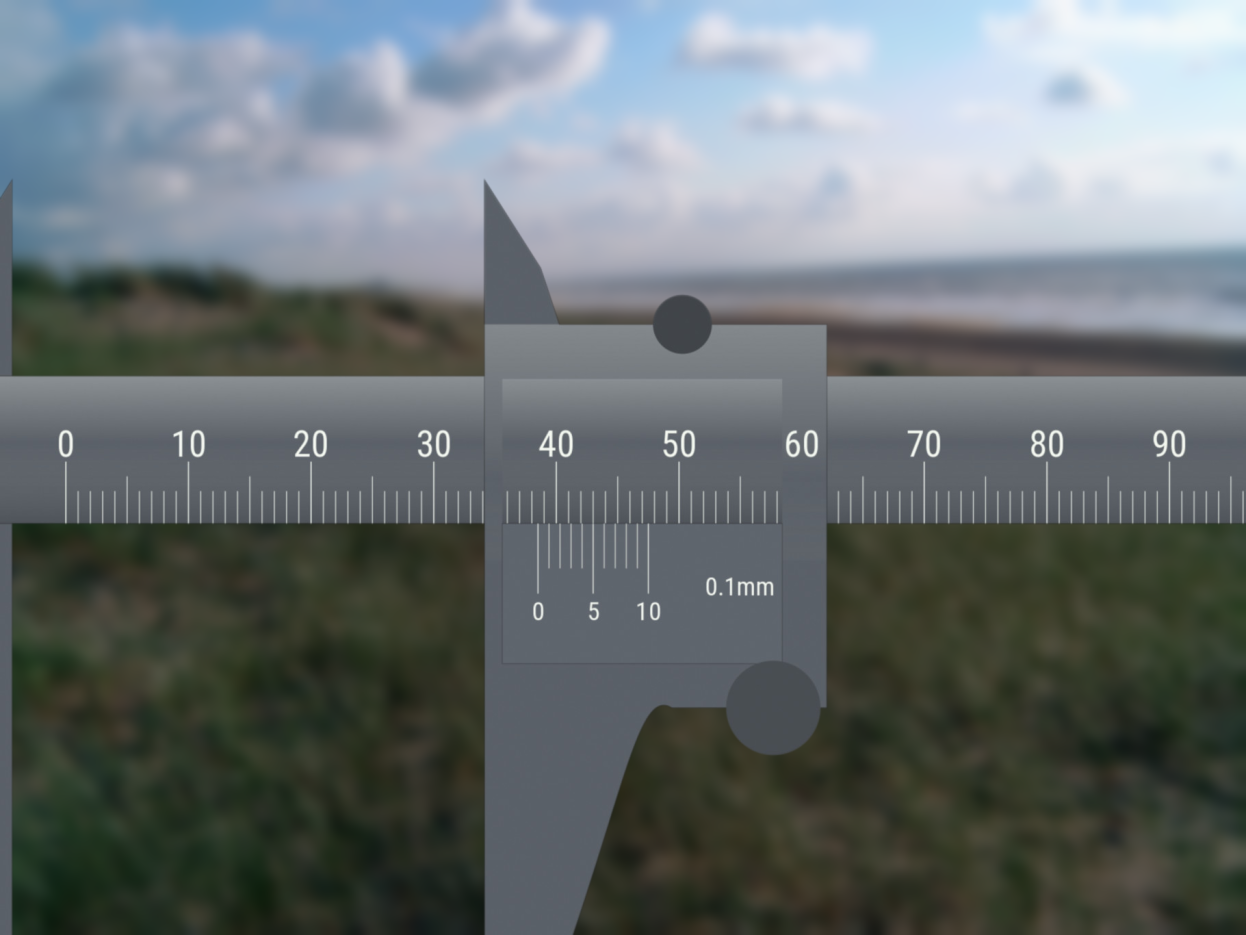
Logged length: 38.5 mm
